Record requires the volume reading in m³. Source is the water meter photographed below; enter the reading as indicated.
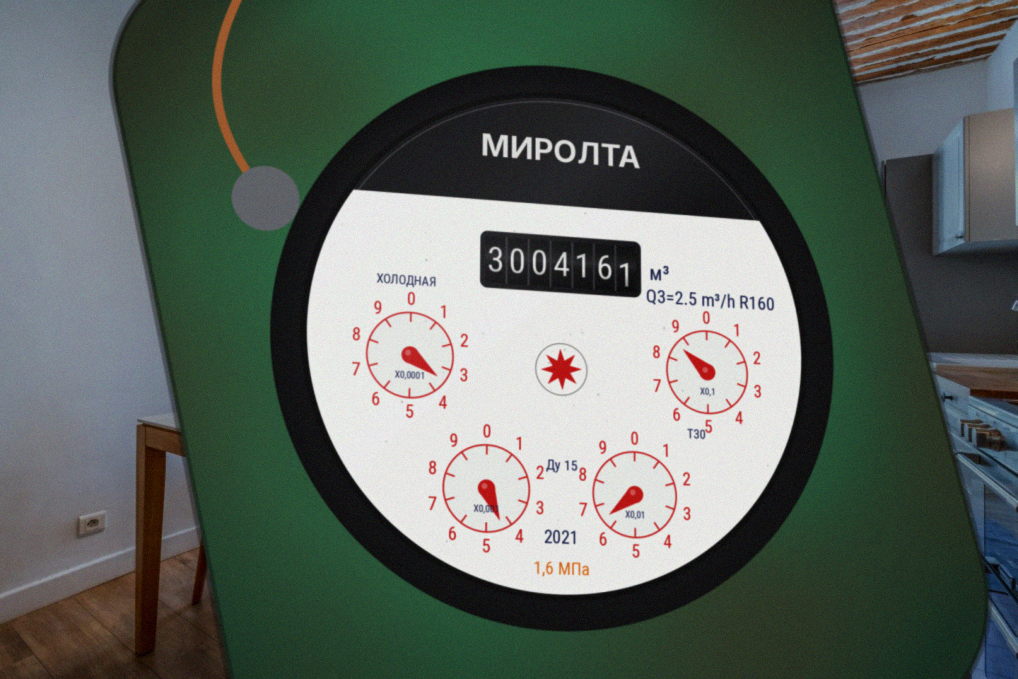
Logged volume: 3004160.8643 m³
